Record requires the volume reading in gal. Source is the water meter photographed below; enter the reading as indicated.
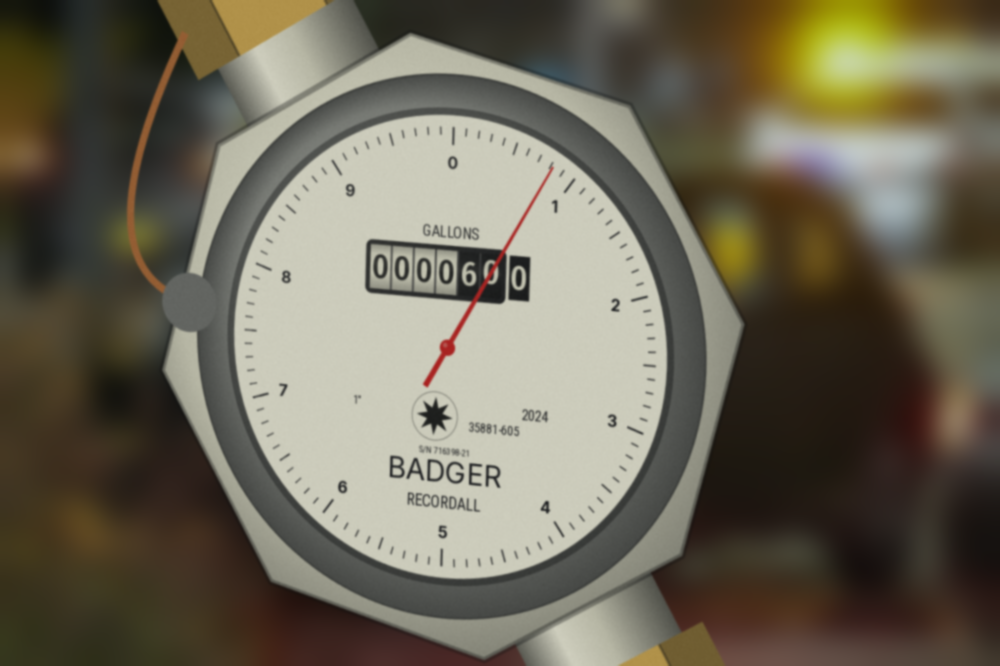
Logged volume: 600.8 gal
